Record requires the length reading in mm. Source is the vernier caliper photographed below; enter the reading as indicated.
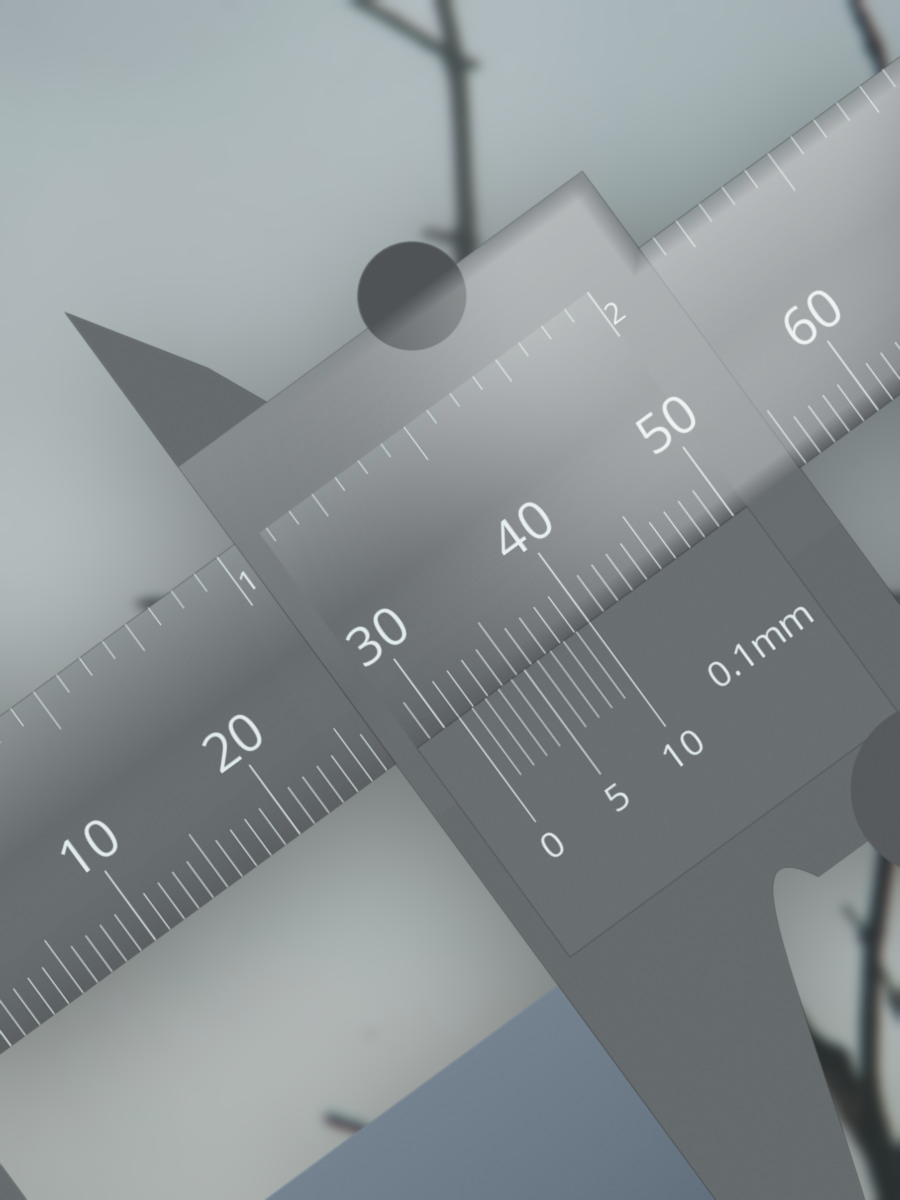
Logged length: 31.0 mm
